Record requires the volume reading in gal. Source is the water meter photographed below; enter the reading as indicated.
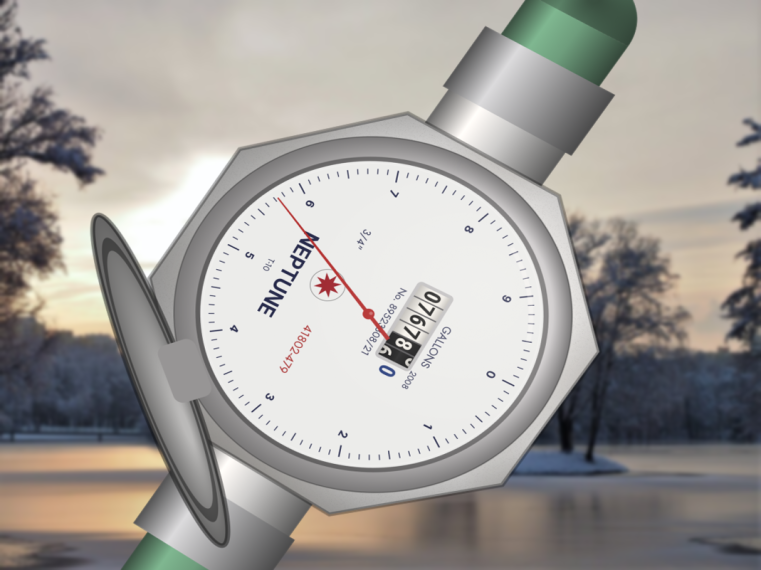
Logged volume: 767855.7 gal
